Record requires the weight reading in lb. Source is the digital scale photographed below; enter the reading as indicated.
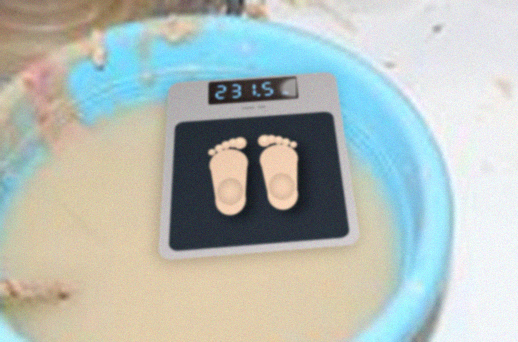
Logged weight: 231.5 lb
